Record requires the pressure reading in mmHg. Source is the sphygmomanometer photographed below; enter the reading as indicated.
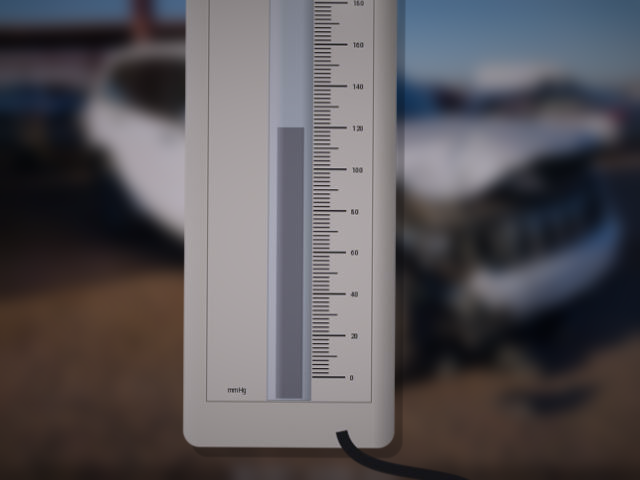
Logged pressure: 120 mmHg
